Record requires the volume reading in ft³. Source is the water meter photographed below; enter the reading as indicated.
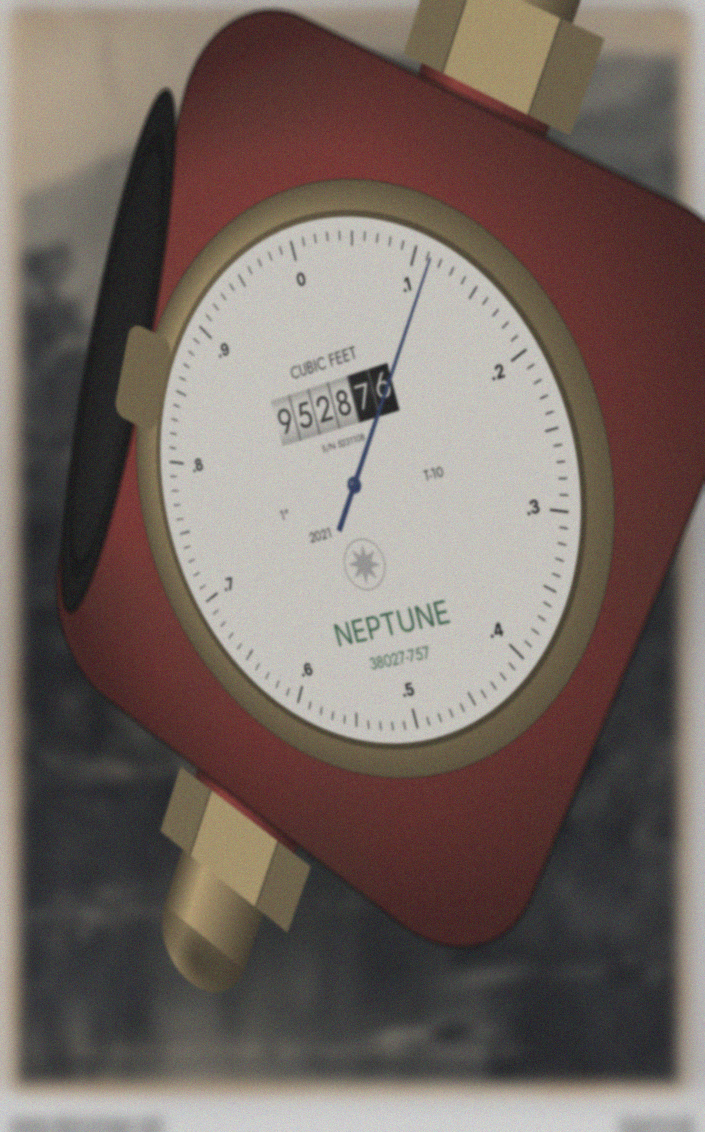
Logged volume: 952876.11 ft³
